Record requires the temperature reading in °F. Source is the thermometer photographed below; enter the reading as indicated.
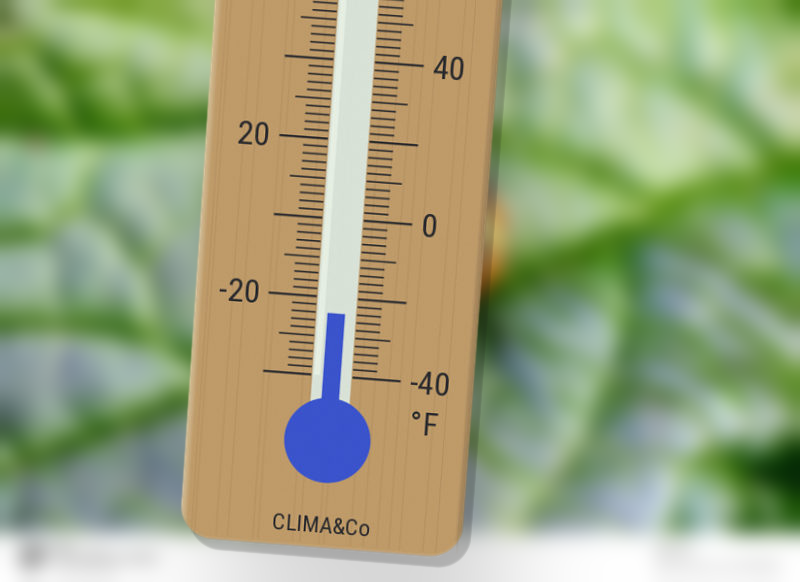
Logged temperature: -24 °F
